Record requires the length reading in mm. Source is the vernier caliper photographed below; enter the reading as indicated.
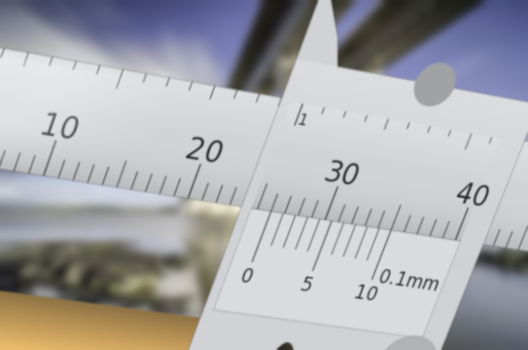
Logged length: 26.0 mm
